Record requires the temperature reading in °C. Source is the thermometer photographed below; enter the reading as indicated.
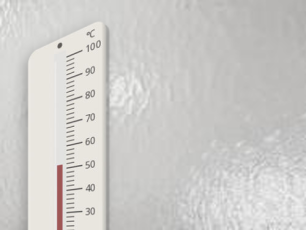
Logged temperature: 52 °C
